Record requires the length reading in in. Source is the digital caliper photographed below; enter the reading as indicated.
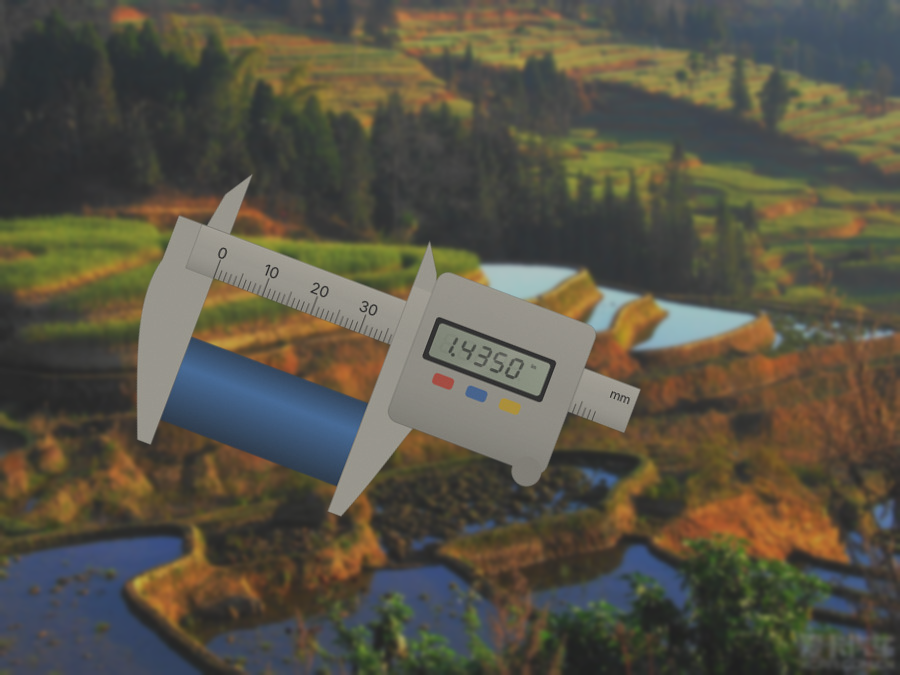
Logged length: 1.4350 in
